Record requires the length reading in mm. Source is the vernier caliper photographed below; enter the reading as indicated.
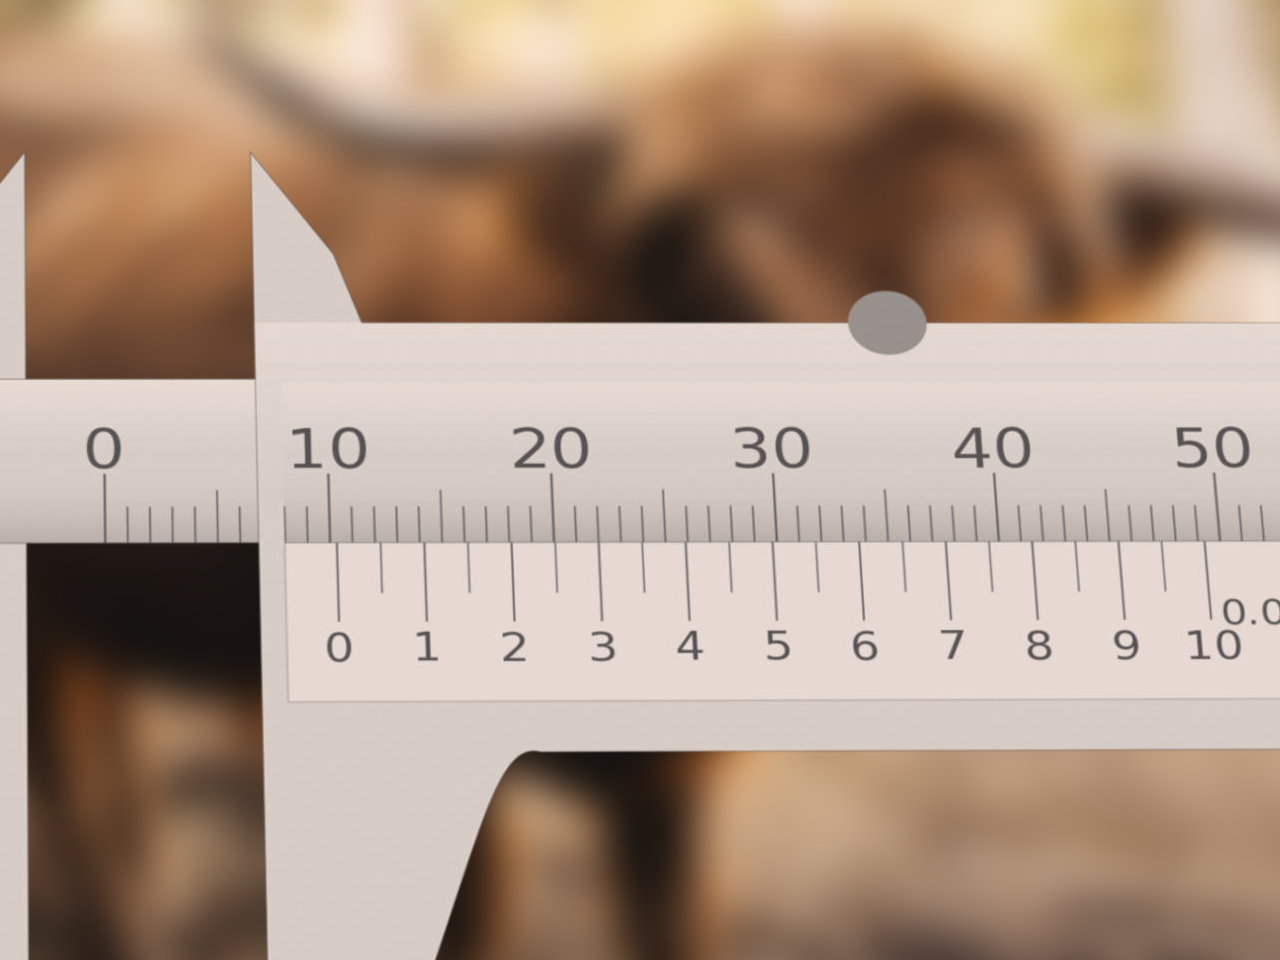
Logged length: 10.3 mm
